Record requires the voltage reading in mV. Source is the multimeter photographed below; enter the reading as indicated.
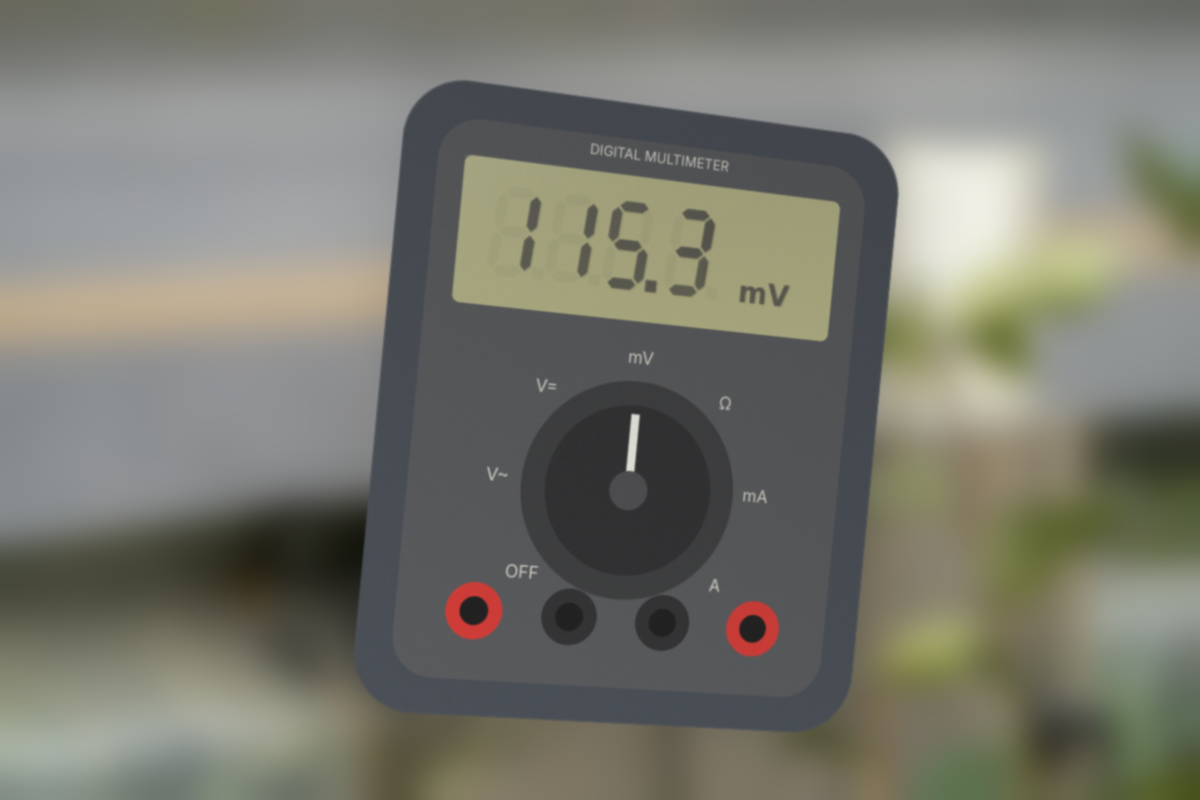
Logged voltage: 115.3 mV
